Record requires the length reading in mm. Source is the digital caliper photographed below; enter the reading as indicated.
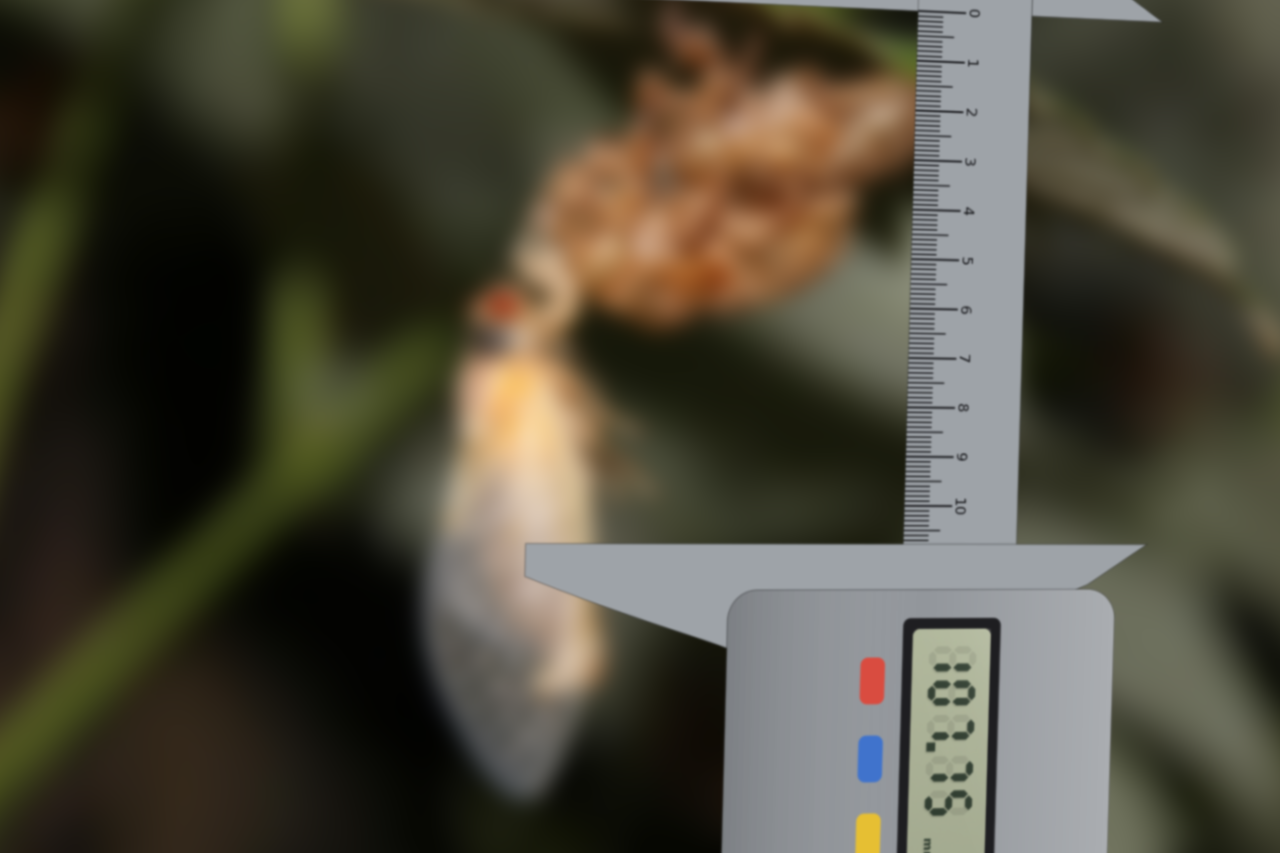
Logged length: 107.75 mm
